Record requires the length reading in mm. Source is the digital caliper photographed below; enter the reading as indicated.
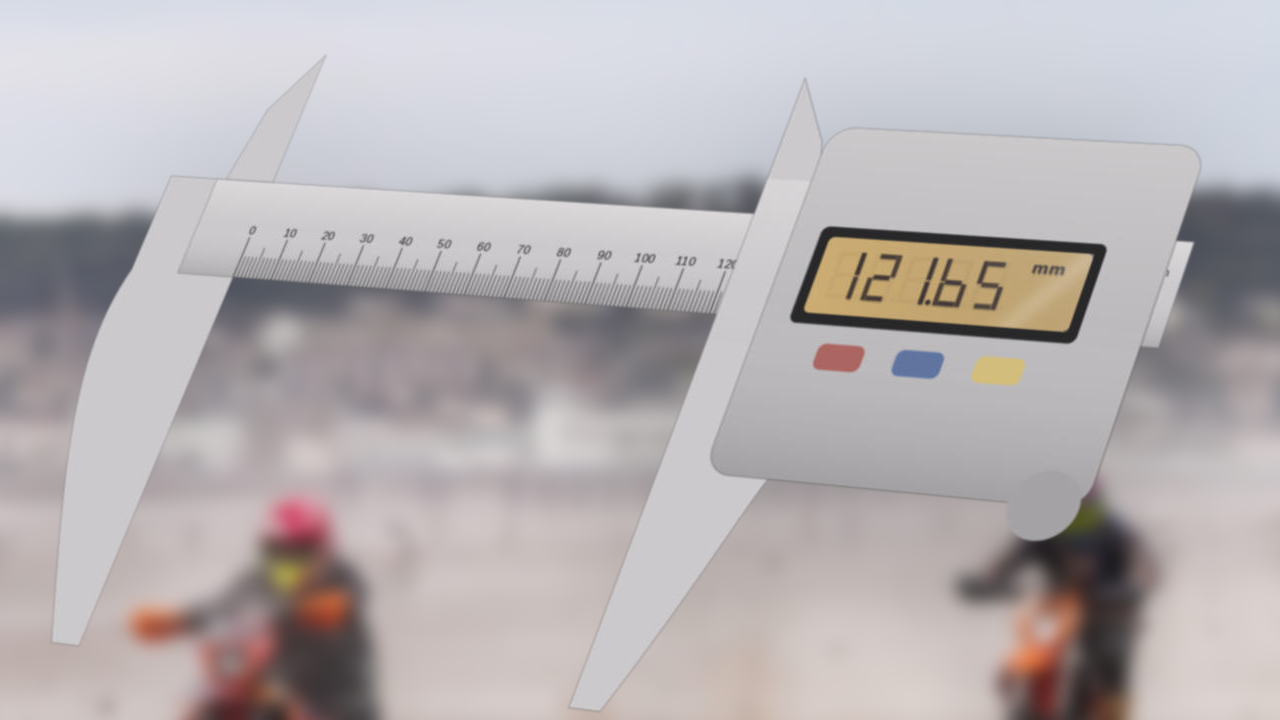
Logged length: 121.65 mm
